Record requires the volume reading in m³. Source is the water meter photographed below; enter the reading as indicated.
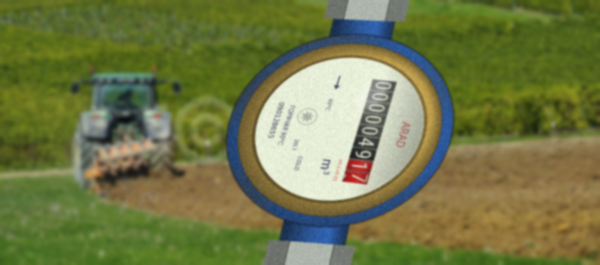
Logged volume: 49.17 m³
